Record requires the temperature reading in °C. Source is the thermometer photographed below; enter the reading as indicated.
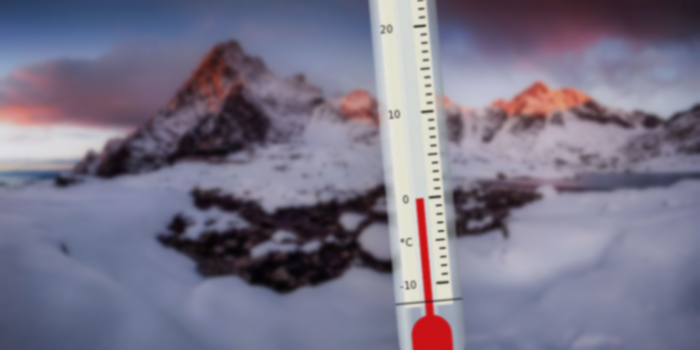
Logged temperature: 0 °C
